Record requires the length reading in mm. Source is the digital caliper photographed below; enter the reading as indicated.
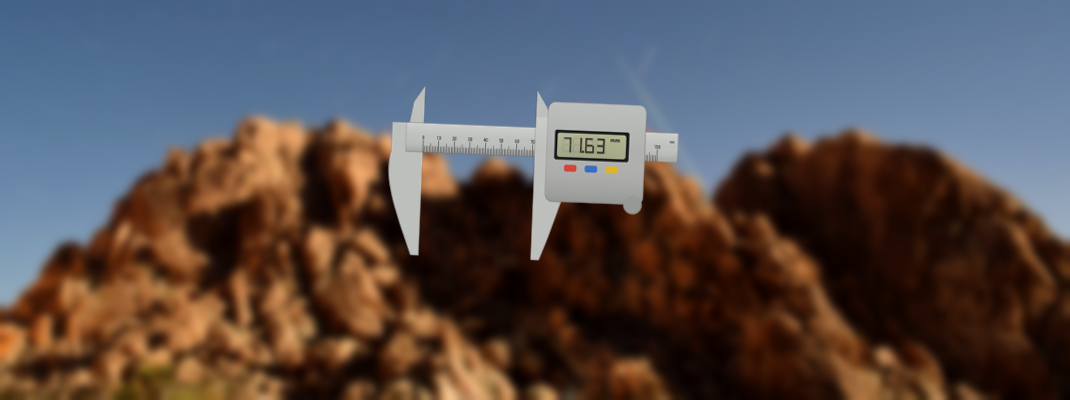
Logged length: 71.63 mm
